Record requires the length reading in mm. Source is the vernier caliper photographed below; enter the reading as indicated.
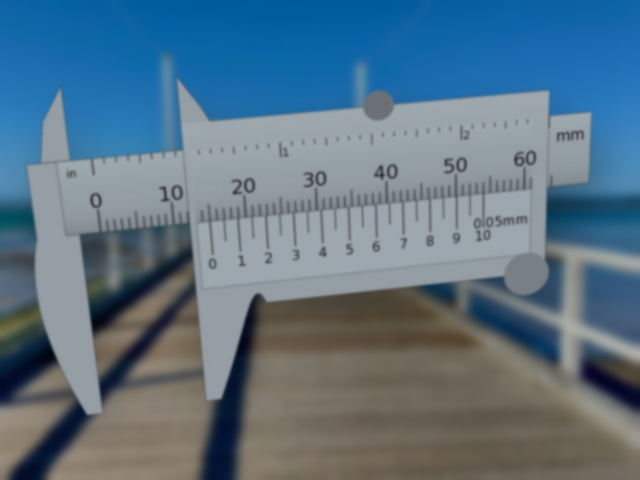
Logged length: 15.0 mm
